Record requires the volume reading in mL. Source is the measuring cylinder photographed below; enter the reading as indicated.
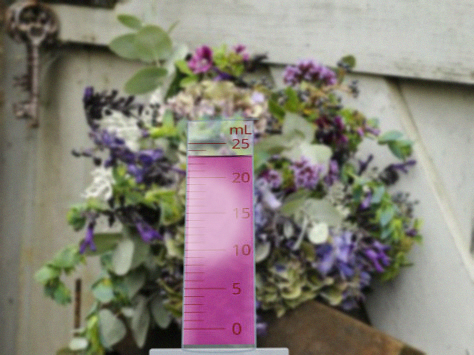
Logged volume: 23 mL
